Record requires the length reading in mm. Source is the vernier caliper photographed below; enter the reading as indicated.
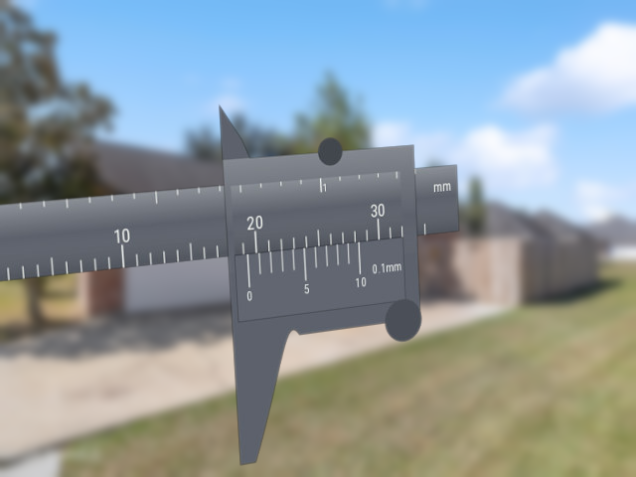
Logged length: 19.3 mm
